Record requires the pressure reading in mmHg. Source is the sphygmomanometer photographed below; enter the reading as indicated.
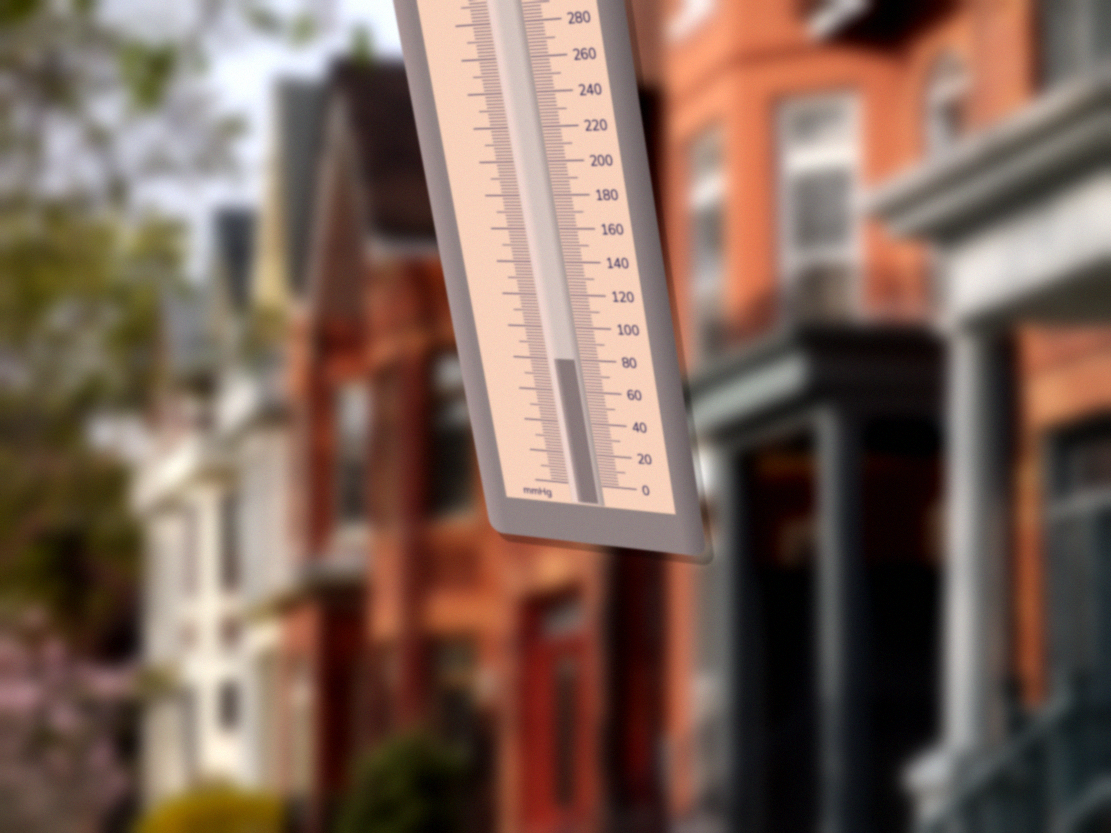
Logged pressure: 80 mmHg
